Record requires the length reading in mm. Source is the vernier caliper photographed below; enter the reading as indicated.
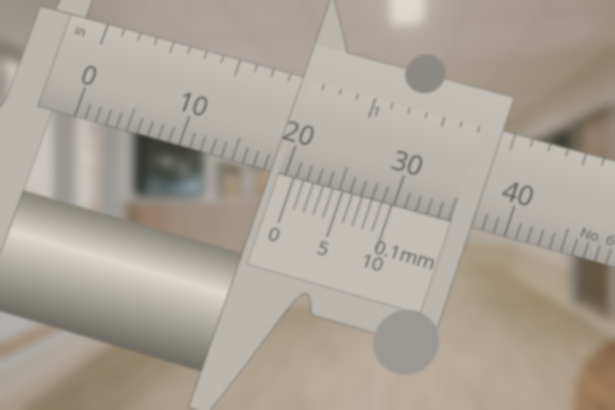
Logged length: 20.8 mm
